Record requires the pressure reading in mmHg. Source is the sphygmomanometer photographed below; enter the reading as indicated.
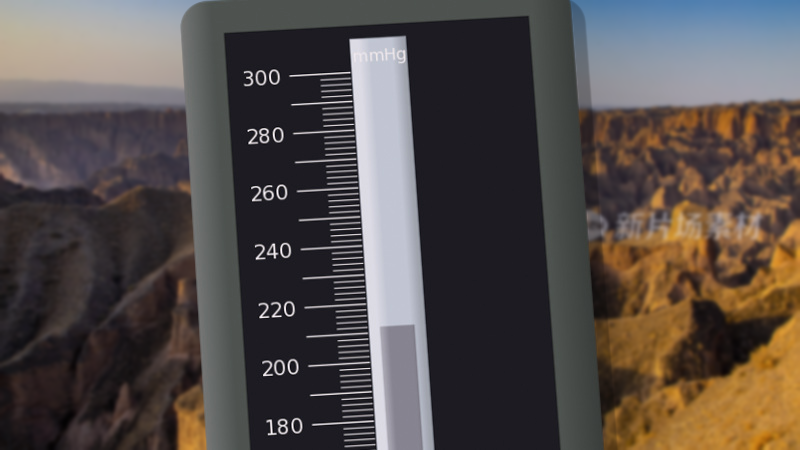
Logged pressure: 212 mmHg
